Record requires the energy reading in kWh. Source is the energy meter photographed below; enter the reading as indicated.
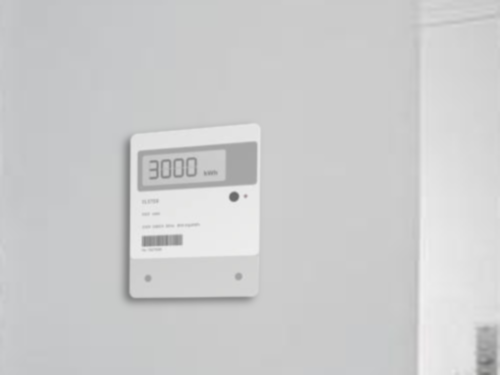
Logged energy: 3000 kWh
